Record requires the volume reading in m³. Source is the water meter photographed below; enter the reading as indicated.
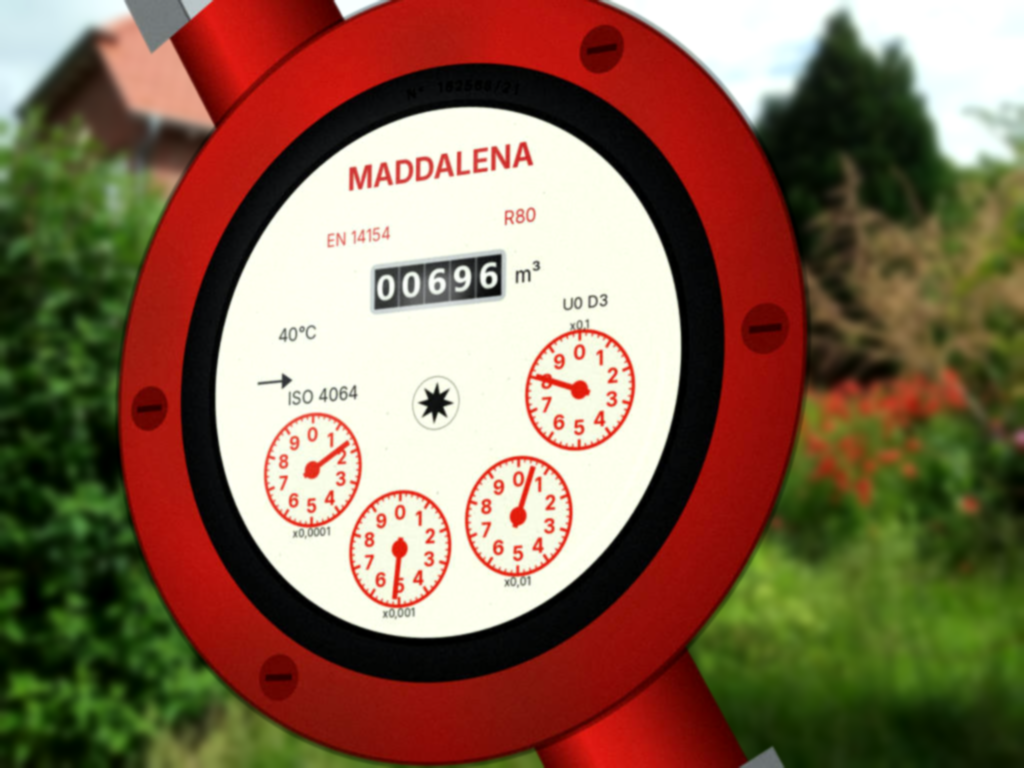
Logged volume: 696.8051 m³
